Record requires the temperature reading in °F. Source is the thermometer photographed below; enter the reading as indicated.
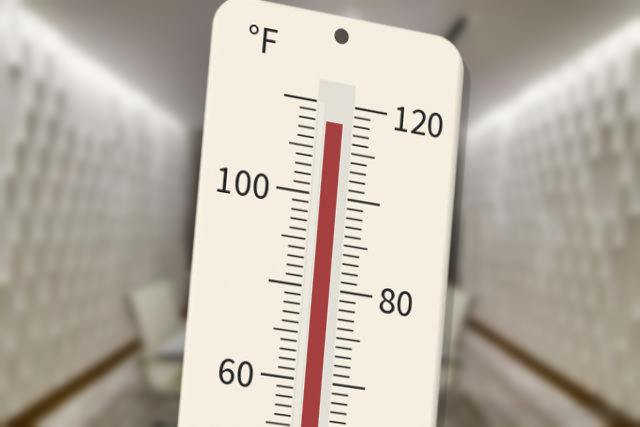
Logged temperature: 116 °F
